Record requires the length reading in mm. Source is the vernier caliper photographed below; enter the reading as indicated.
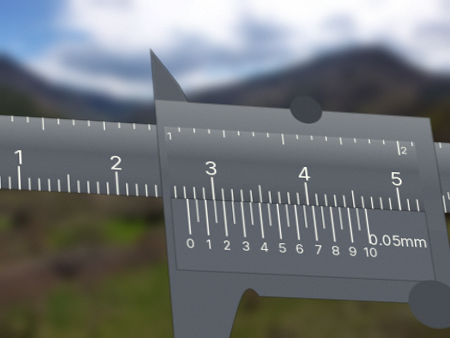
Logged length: 27.2 mm
